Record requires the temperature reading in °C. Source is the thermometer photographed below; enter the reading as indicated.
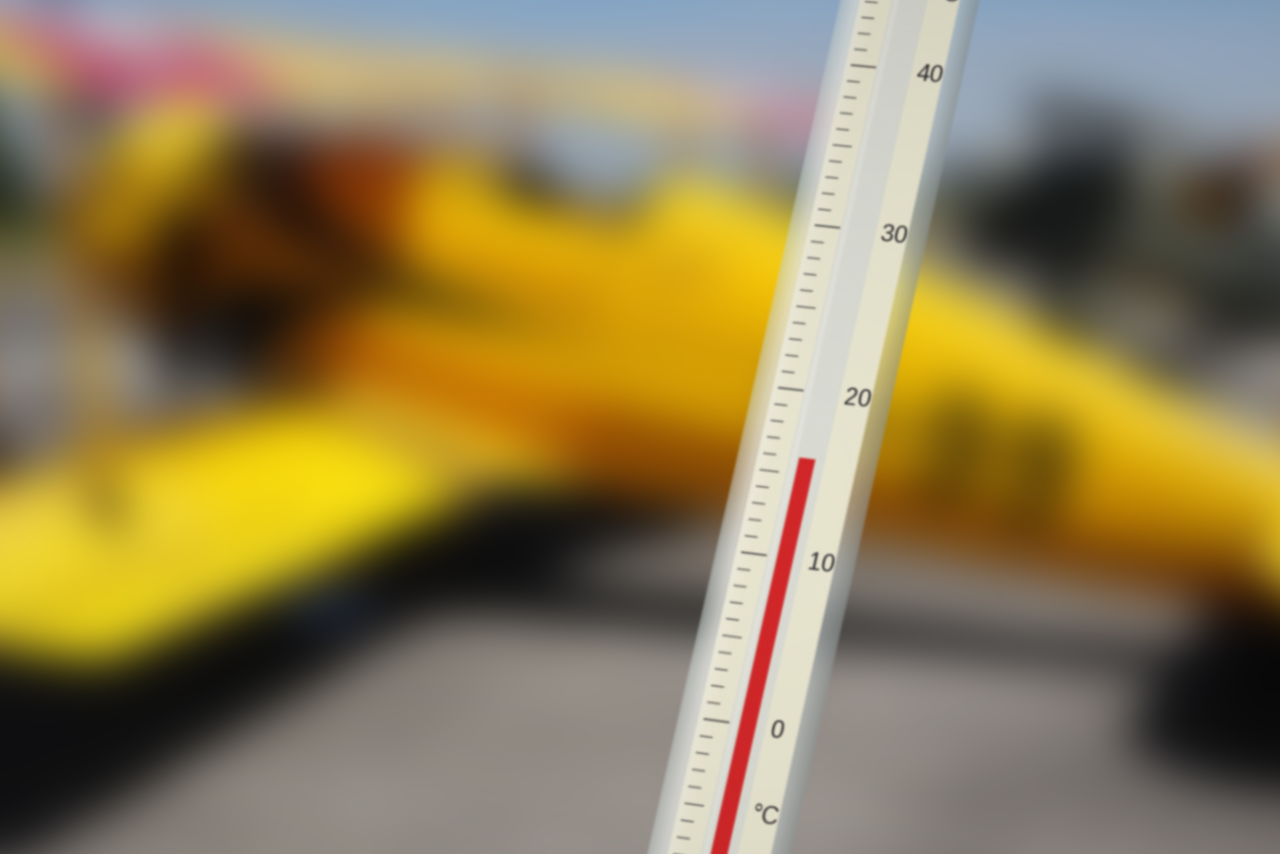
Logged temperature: 16 °C
